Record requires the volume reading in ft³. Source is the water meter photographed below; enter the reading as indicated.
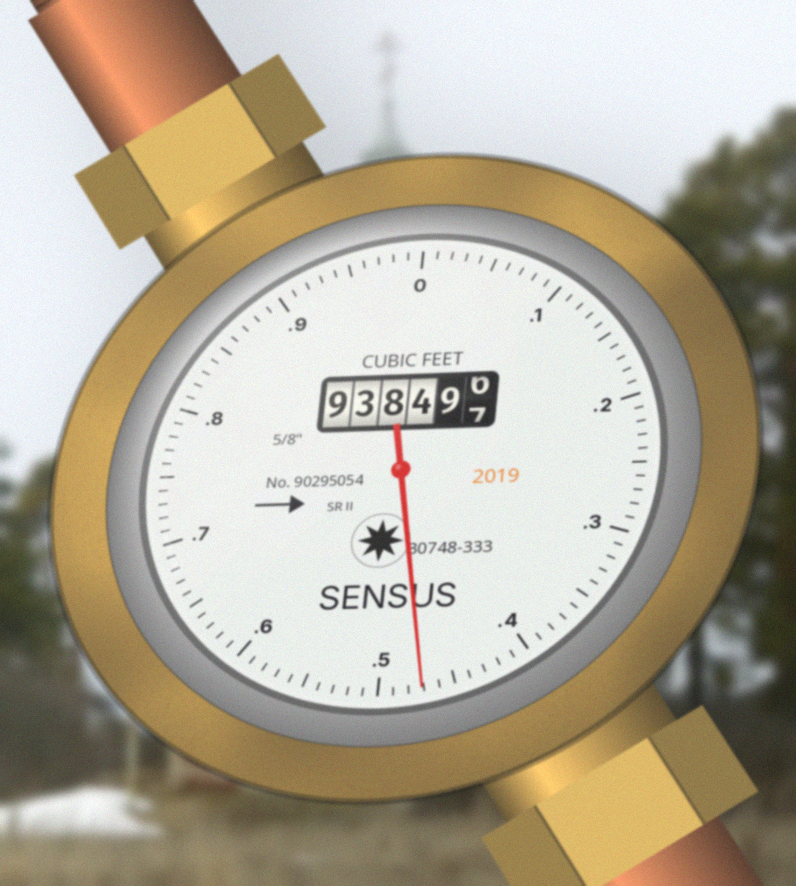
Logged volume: 938496.47 ft³
